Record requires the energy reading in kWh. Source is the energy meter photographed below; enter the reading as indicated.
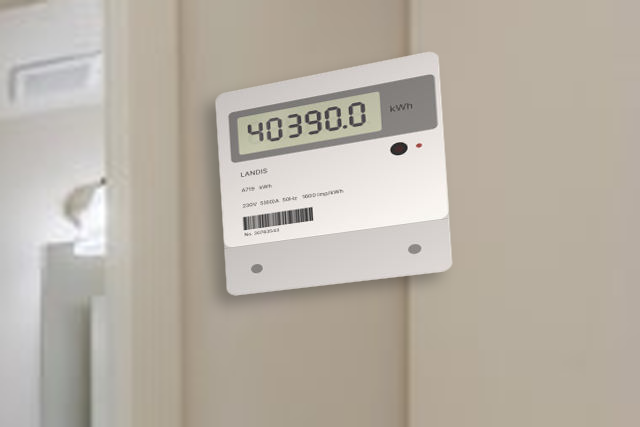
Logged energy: 40390.0 kWh
